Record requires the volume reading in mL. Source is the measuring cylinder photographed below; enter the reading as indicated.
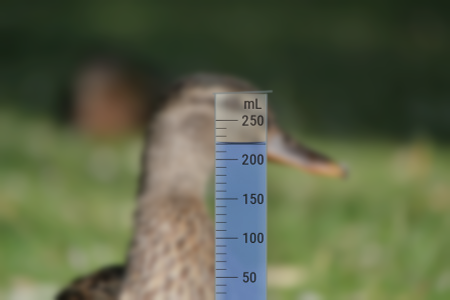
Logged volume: 220 mL
